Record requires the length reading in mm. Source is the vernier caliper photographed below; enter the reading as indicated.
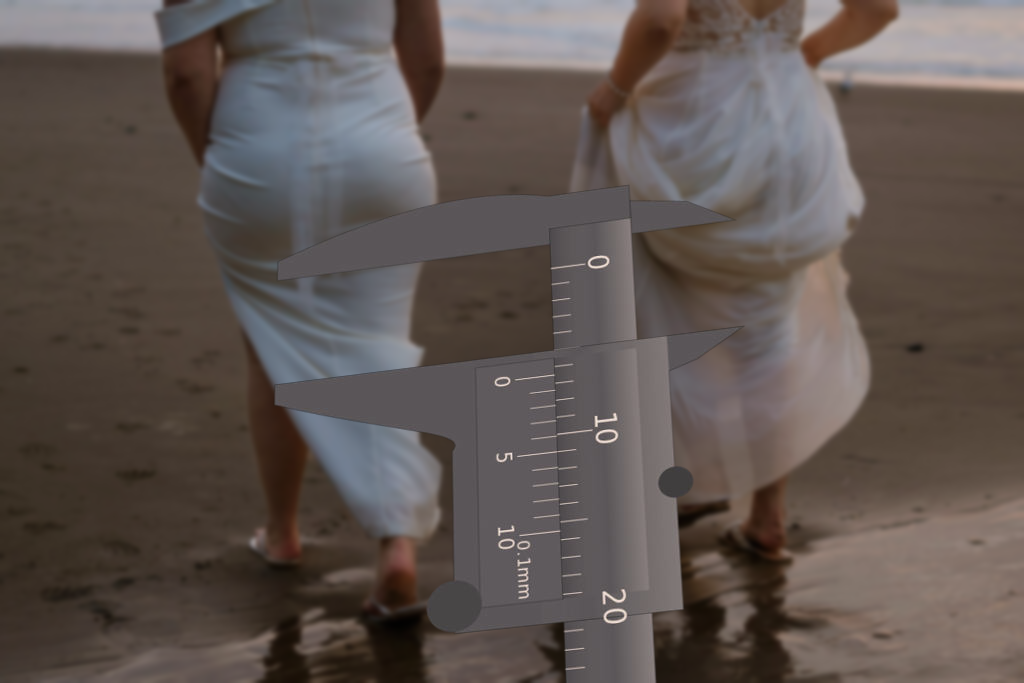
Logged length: 6.5 mm
